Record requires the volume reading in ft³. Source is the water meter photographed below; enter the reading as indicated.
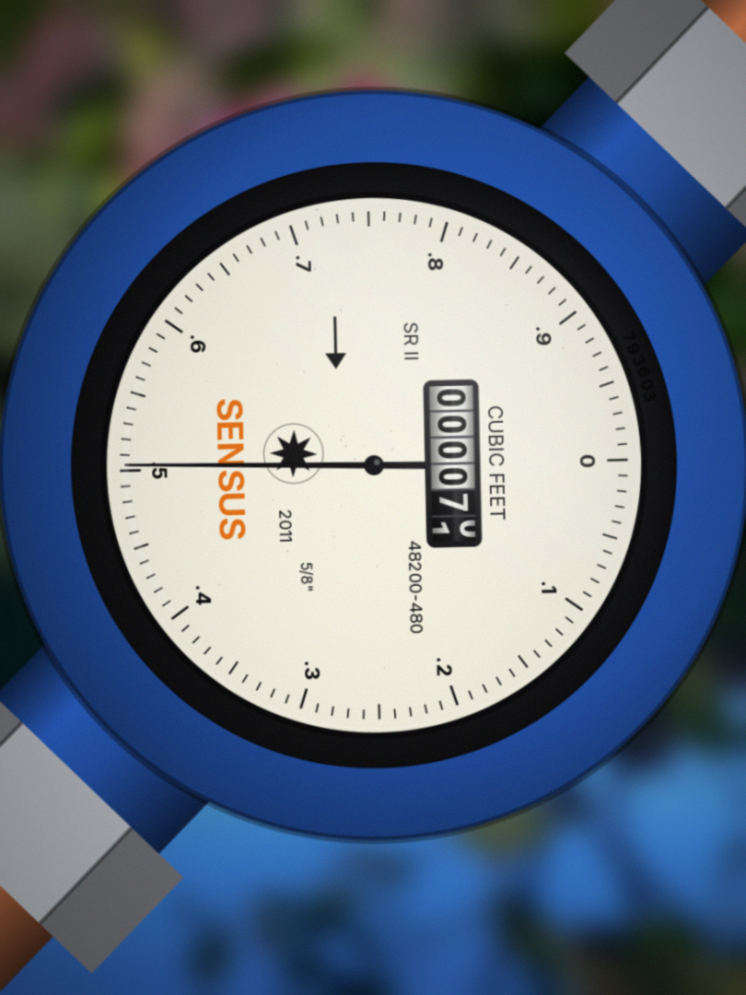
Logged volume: 70.50 ft³
